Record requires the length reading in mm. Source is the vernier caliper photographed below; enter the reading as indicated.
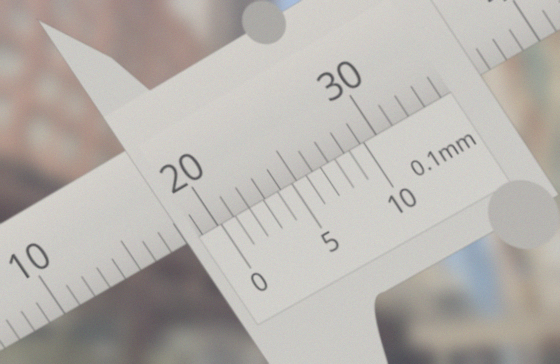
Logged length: 20.2 mm
